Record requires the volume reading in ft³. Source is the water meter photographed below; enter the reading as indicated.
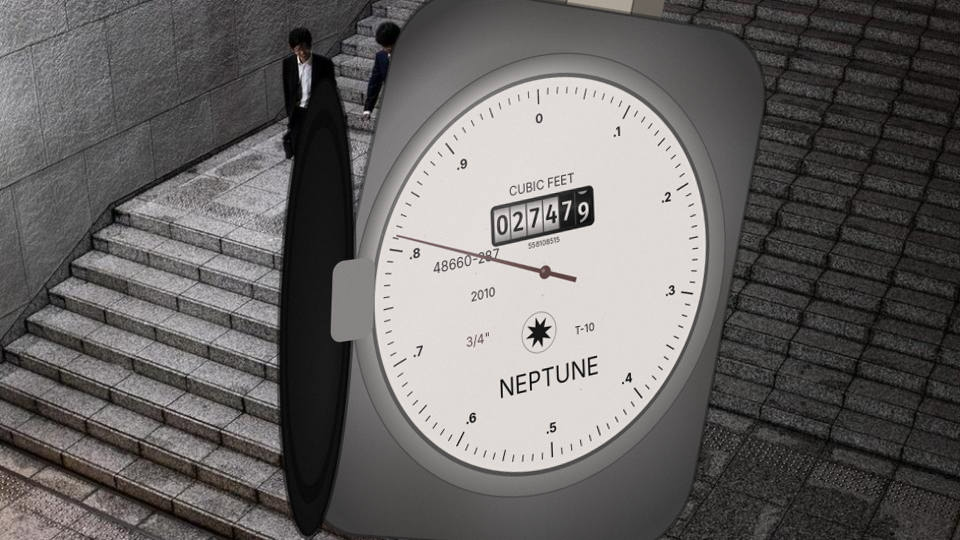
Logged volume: 27478.81 ft³
